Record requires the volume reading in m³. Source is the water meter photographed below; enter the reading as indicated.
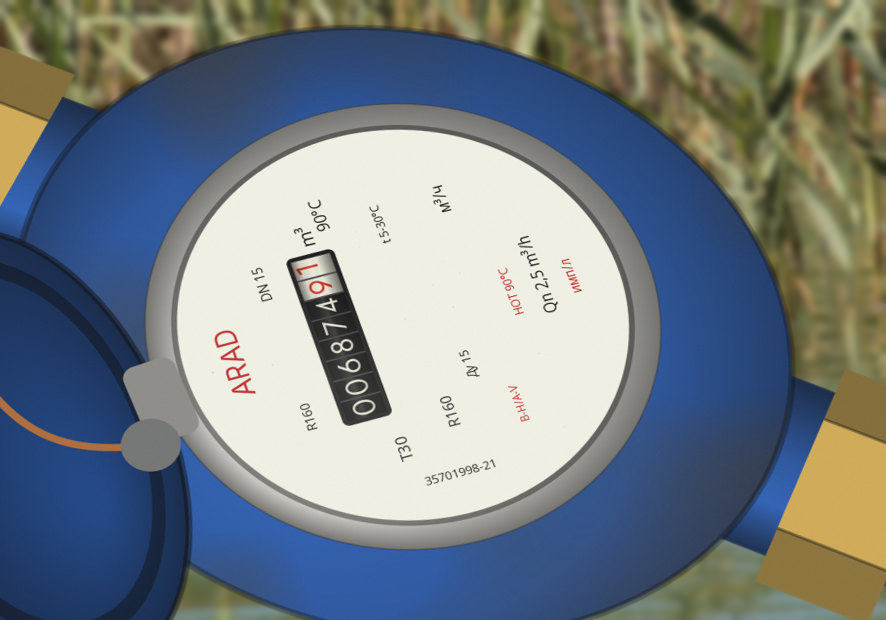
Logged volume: 6874.91 m³
